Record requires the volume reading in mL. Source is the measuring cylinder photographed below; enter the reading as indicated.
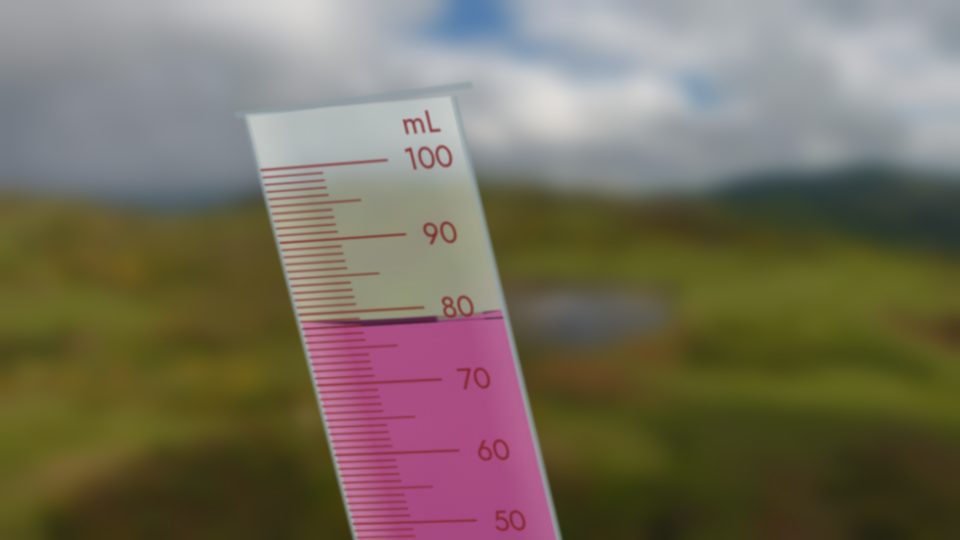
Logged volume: 78 mL
